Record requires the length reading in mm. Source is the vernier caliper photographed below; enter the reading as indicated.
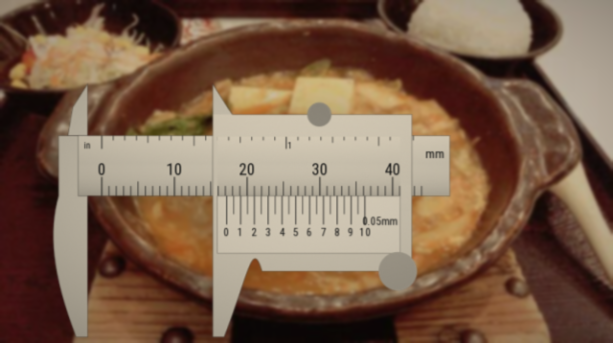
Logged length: 17.2 mm
